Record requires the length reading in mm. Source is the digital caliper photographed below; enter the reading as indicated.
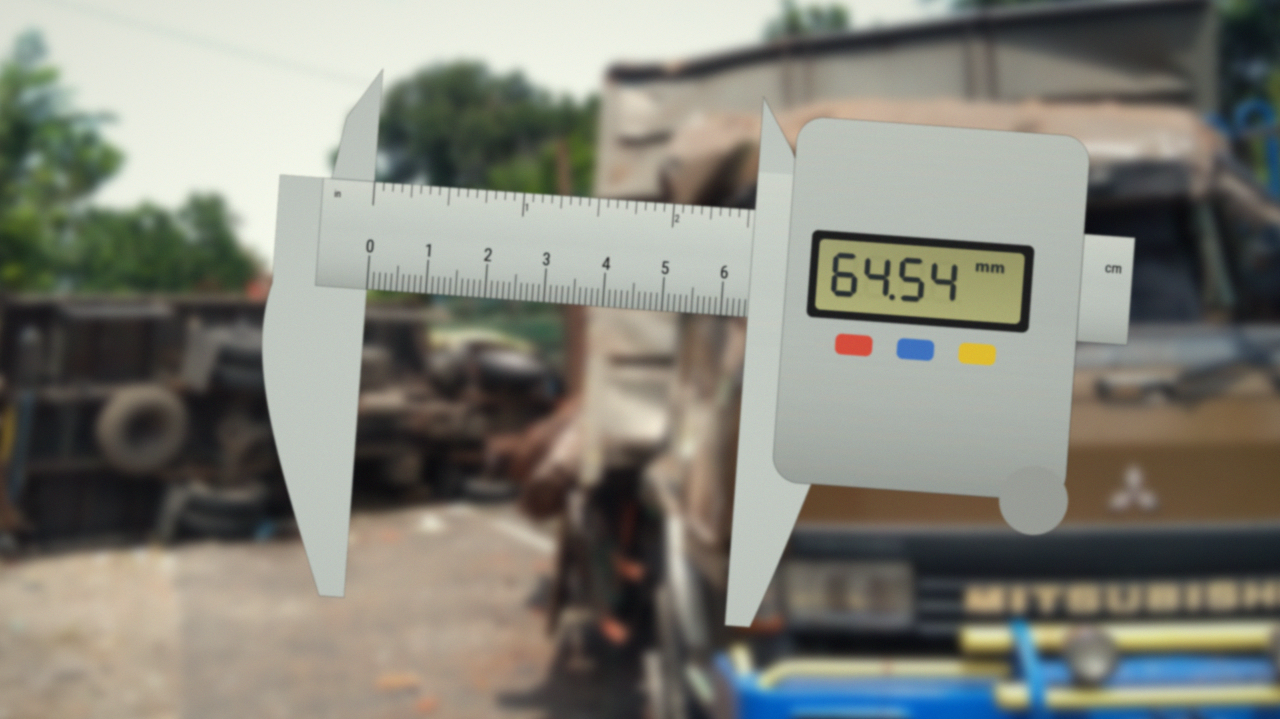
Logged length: 64.54 mm
